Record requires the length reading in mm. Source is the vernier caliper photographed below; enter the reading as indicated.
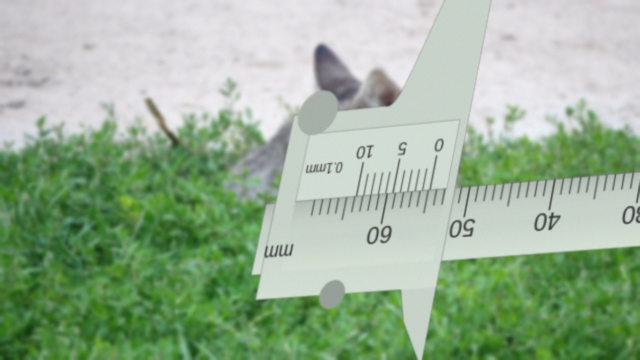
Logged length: 54.8 mm
